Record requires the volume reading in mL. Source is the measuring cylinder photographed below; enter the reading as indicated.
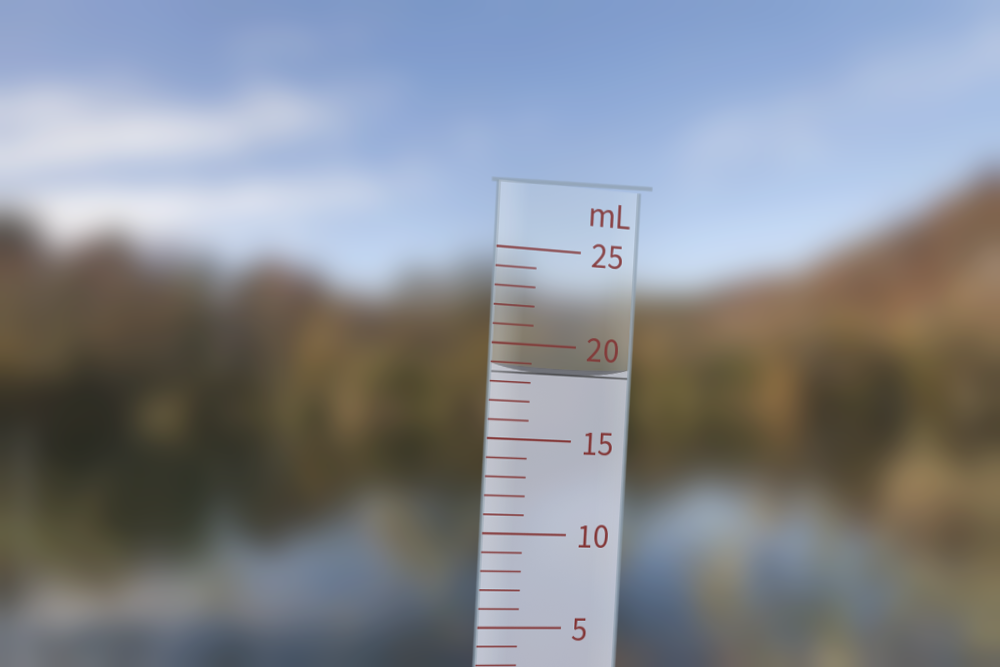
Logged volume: 18.5 mL
